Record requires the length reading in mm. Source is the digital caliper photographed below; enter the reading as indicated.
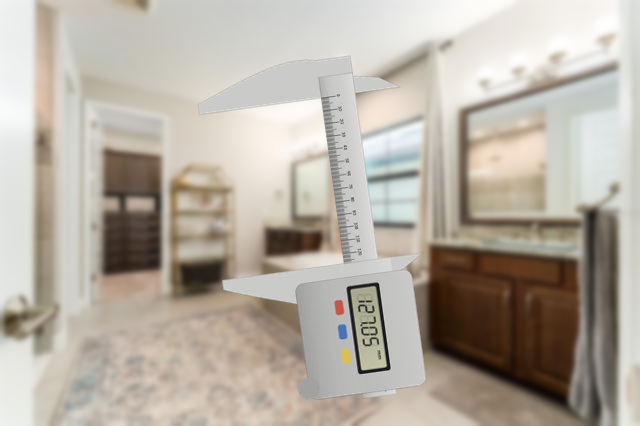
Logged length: 127.05 mm
